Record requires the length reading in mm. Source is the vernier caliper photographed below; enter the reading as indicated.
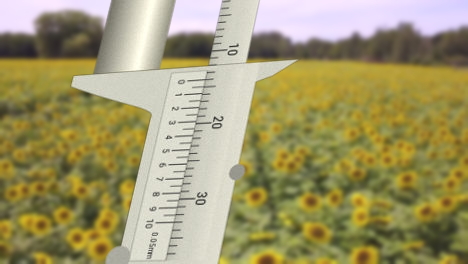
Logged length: 14.0 mm
